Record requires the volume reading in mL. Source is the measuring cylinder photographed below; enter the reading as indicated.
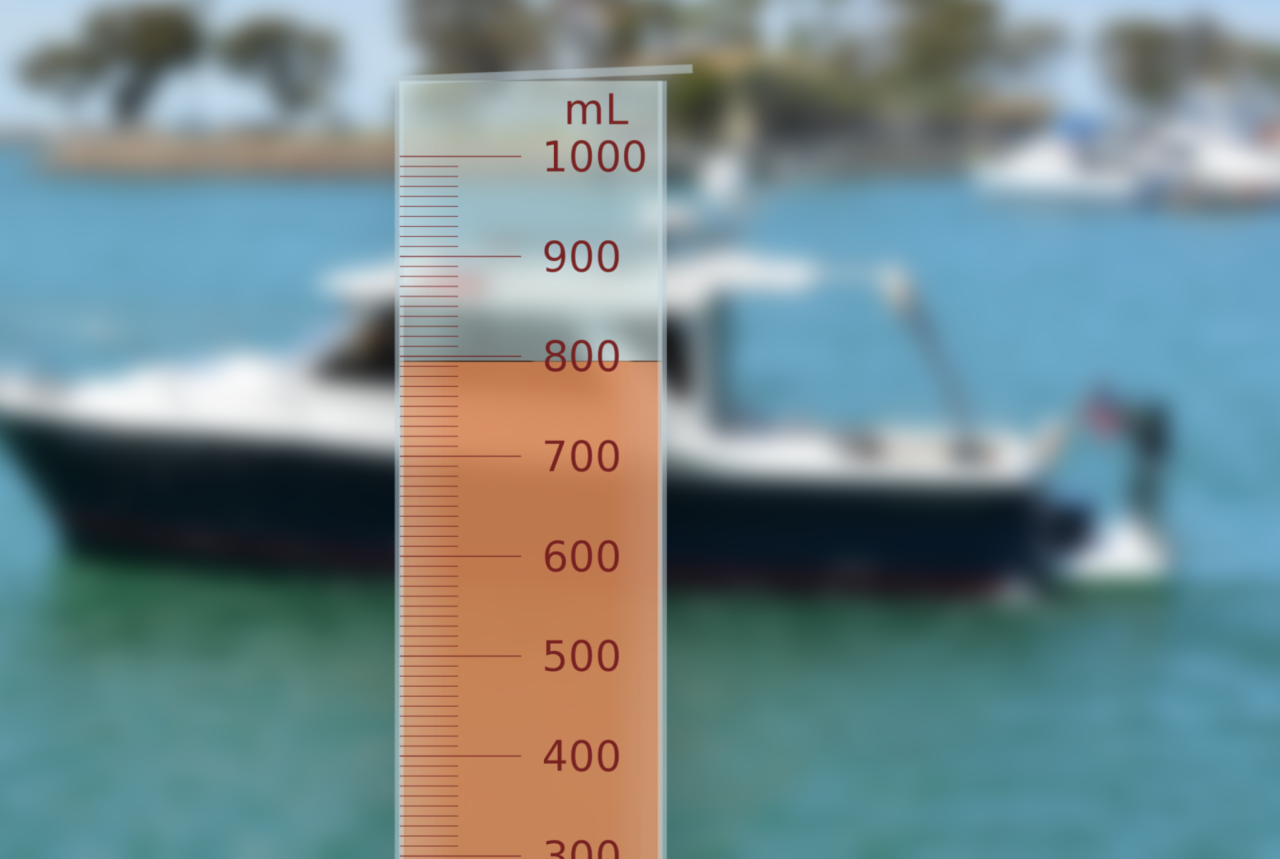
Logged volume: 795 mL
